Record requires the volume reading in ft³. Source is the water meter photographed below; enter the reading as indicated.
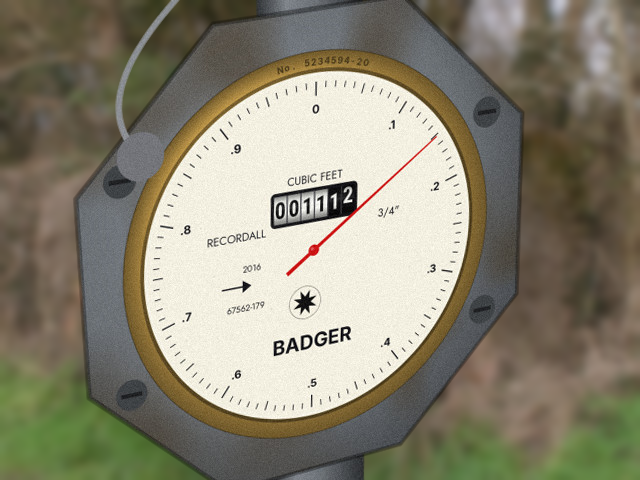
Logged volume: 1112.15 ft³
